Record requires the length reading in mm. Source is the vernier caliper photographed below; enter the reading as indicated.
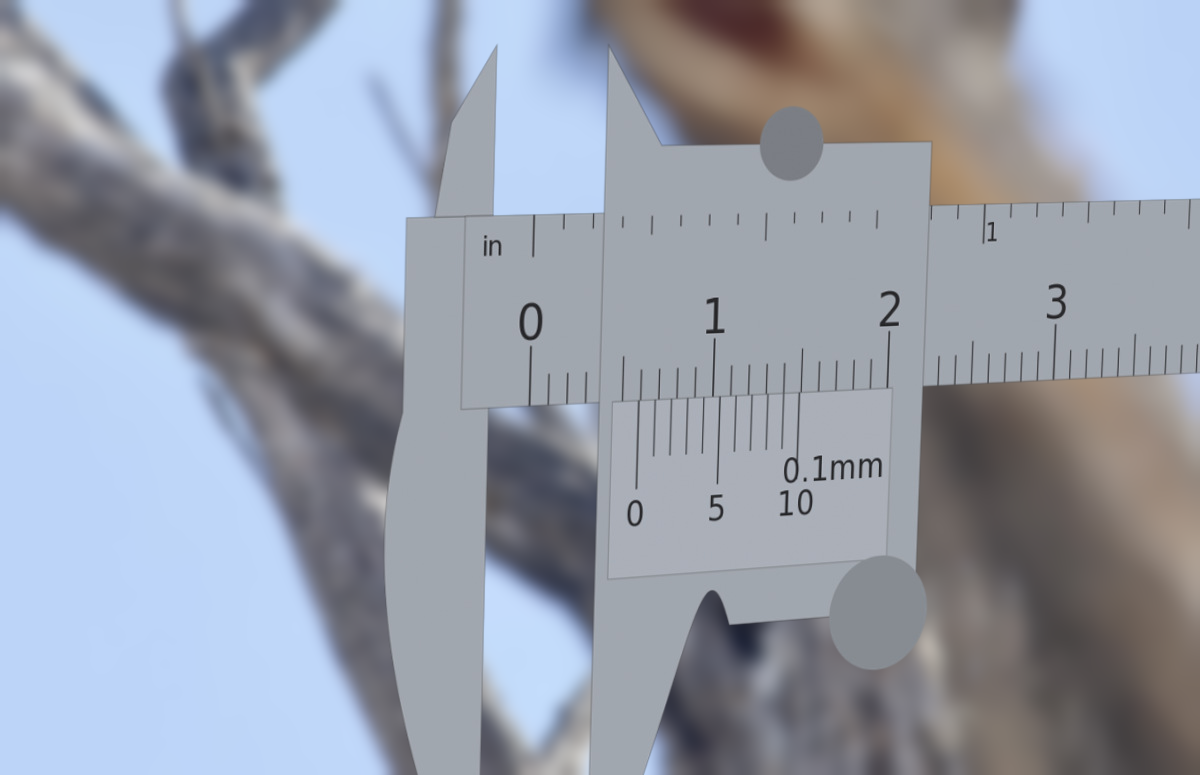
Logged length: 5.9 mm
